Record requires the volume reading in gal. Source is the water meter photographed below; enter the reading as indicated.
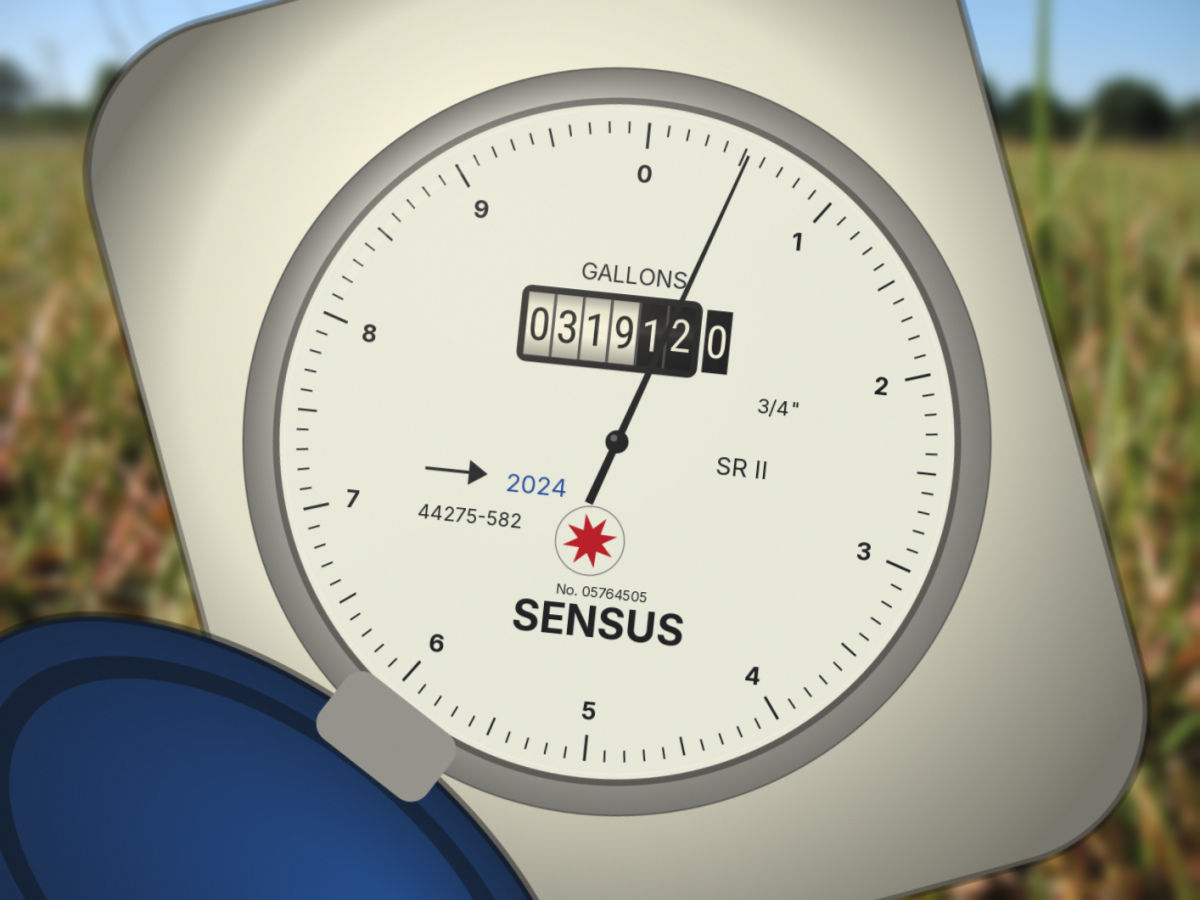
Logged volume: 319120.5 gal
